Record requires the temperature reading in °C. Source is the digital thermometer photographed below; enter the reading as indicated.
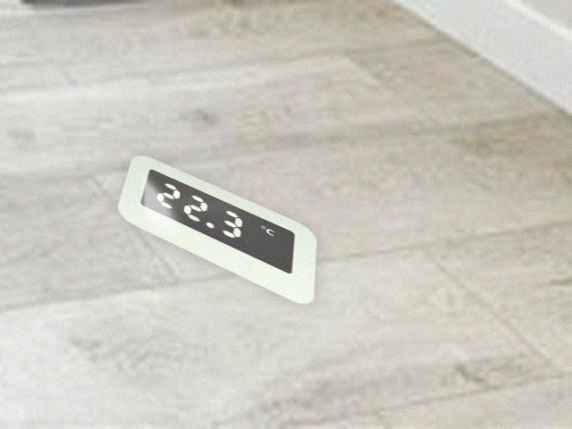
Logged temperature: 22.3 °C
